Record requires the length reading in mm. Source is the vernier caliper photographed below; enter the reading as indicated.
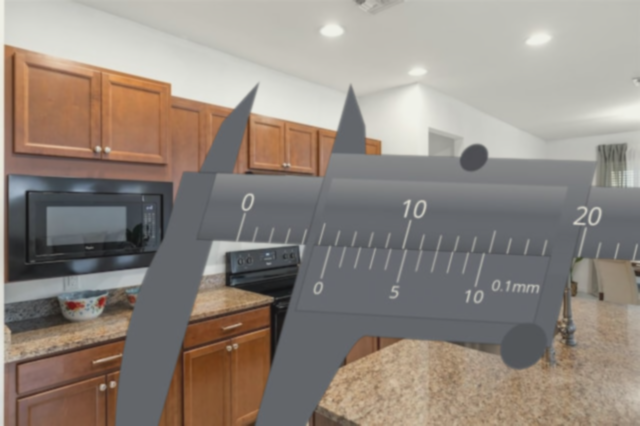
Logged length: 5.7 mm
